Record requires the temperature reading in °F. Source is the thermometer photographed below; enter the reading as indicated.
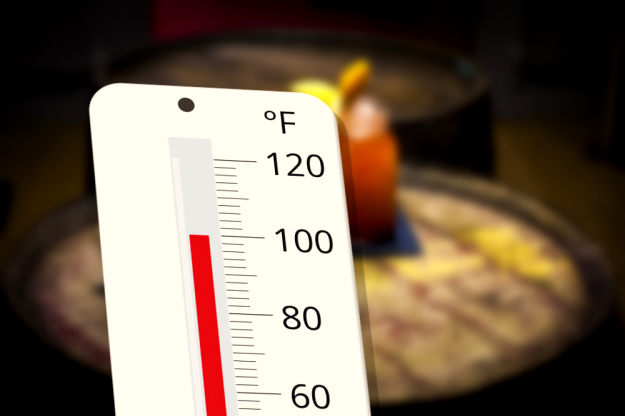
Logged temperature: 100 °F
